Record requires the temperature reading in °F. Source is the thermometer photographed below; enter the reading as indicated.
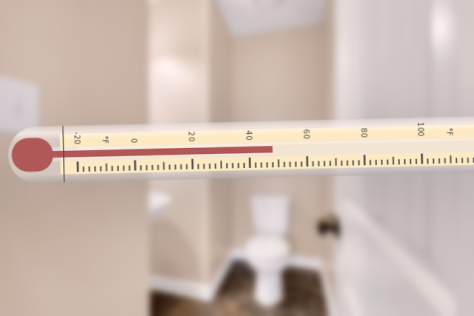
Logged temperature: 48 °F
